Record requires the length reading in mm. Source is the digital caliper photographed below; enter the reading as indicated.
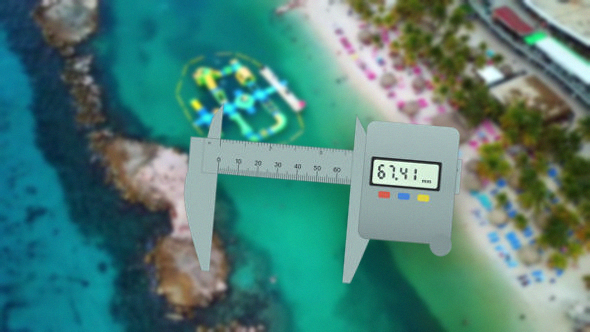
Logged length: 67.41 mm
